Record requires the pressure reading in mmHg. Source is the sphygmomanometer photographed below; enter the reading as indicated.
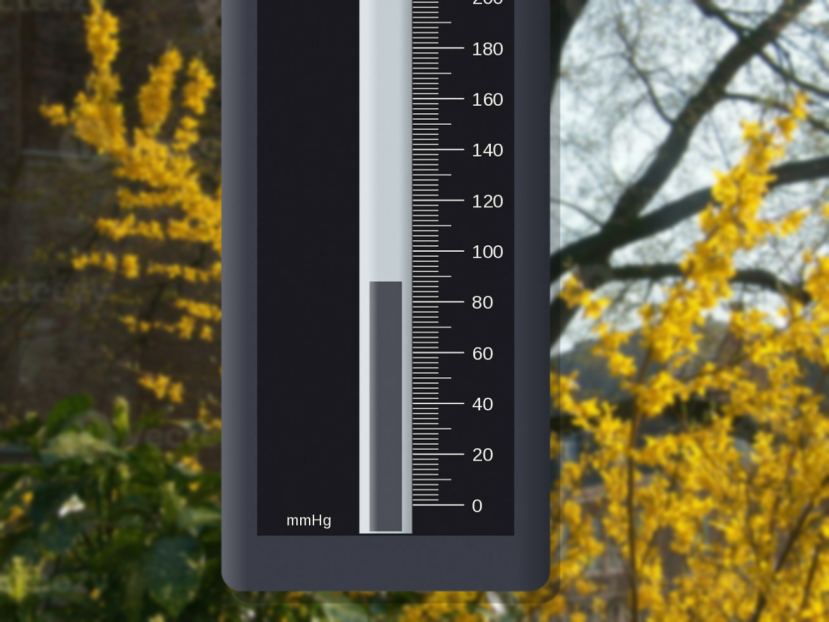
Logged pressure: 88 mmHg
